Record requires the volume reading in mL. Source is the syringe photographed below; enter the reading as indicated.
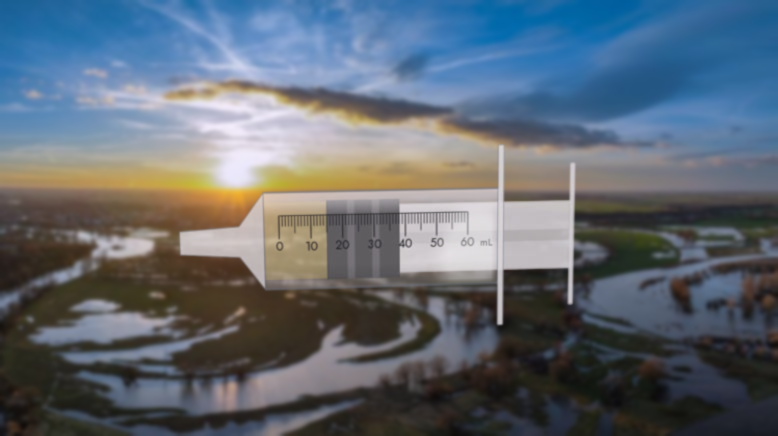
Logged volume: 15 mL
